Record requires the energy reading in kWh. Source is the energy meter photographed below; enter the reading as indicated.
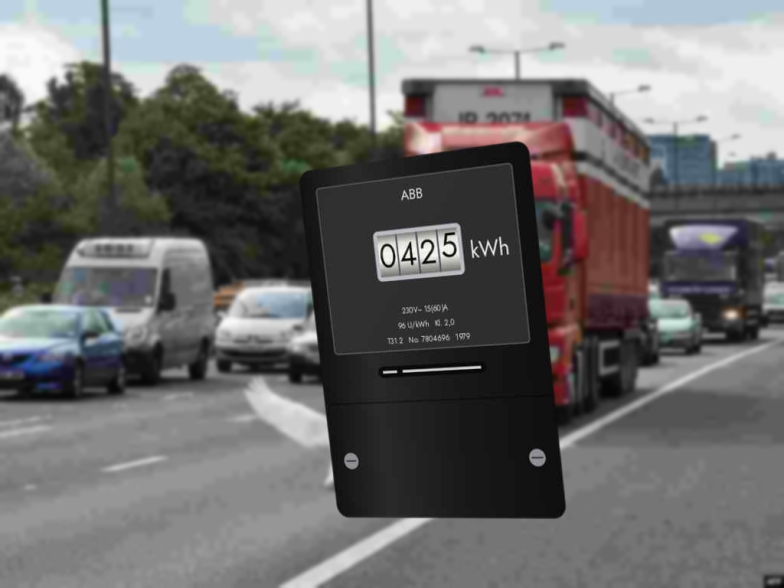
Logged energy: 425 kWh
